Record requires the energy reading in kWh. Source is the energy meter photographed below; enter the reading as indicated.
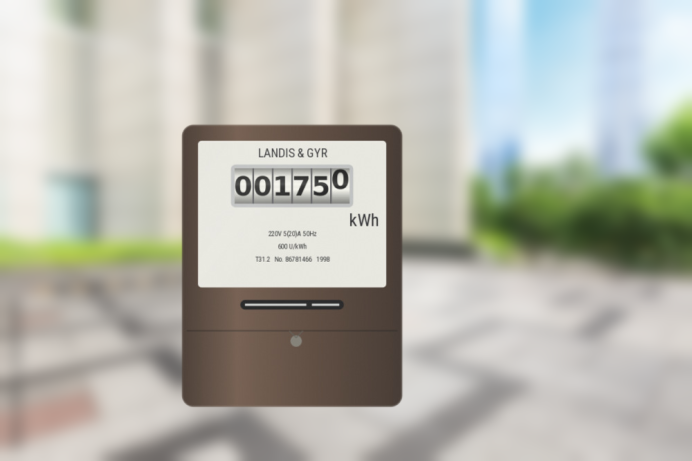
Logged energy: 1750 kWh
